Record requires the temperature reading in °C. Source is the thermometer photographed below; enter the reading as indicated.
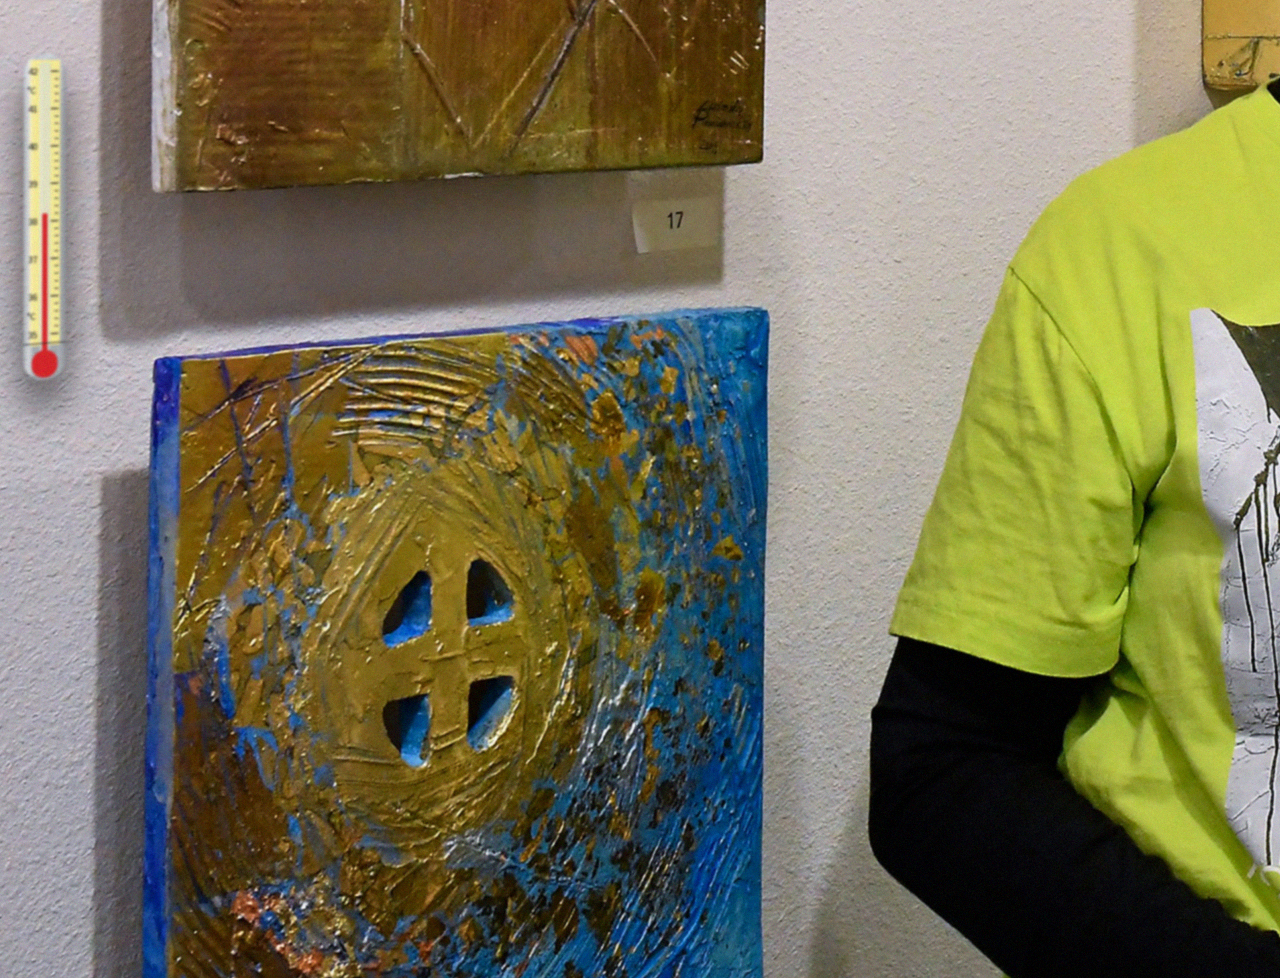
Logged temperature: 38.2 °C
